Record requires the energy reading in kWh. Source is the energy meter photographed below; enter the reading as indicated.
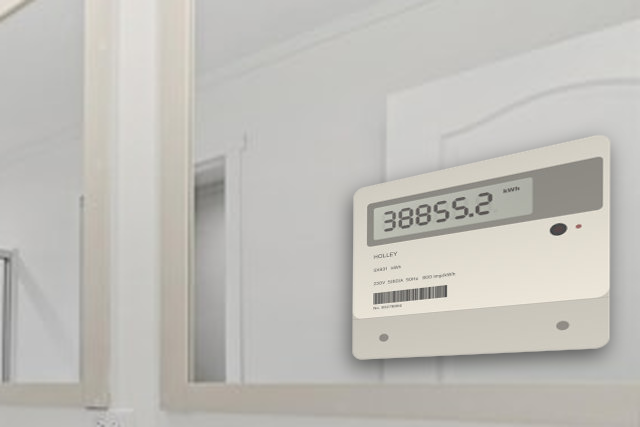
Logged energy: 38855.2 kWh
